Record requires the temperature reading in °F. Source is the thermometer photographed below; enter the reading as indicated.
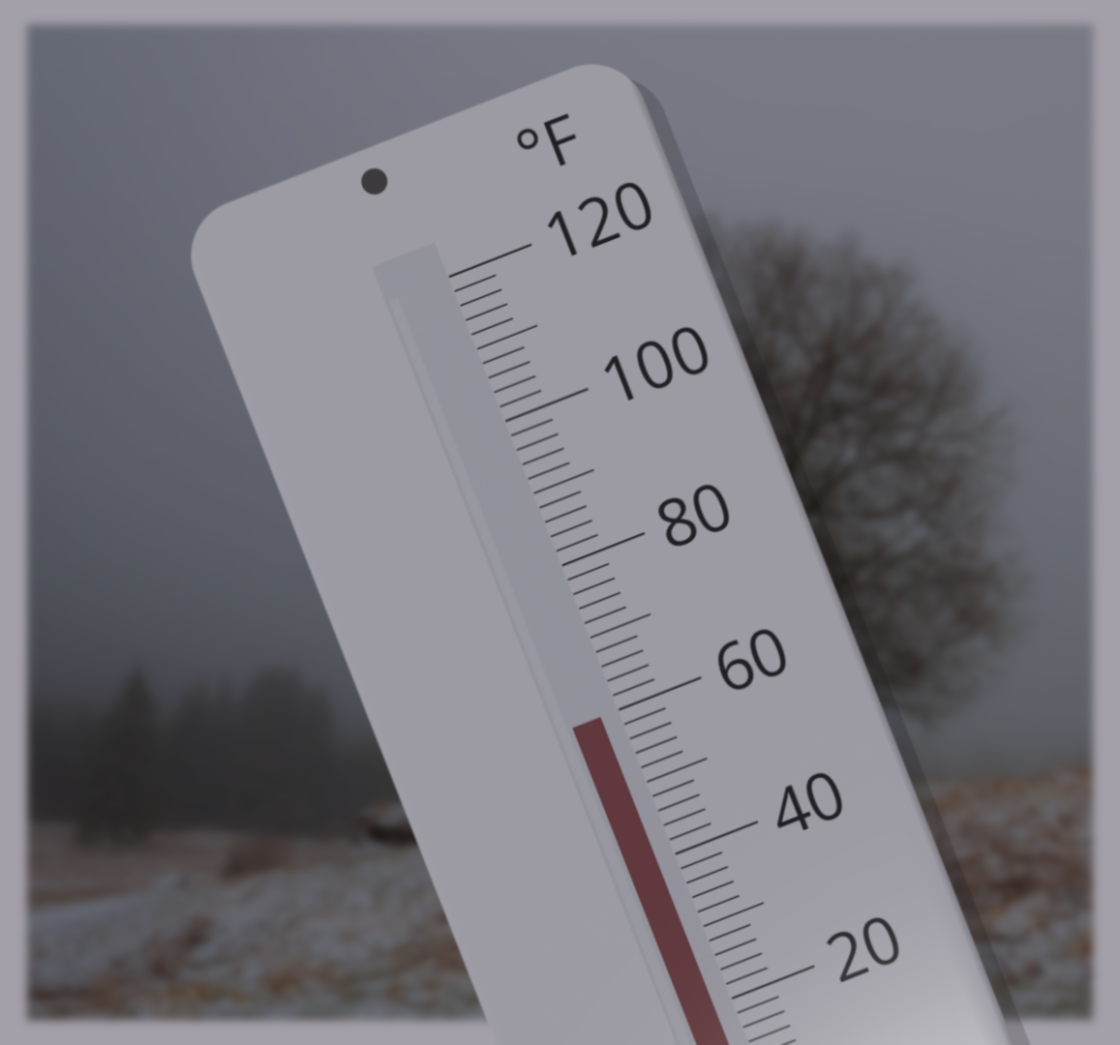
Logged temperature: 60 °F
